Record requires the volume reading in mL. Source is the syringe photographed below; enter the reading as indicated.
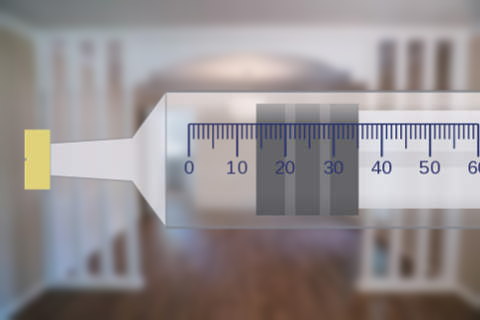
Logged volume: 14 mL
